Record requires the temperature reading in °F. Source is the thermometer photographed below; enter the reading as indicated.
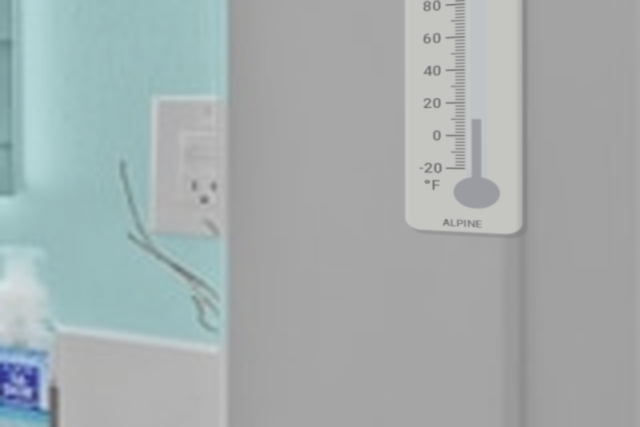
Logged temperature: 10 °F
